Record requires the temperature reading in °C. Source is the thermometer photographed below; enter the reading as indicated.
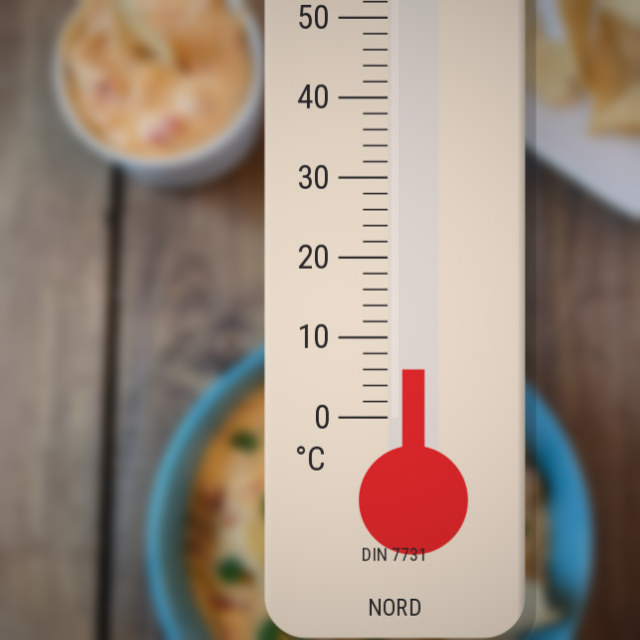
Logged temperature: 6 °C
